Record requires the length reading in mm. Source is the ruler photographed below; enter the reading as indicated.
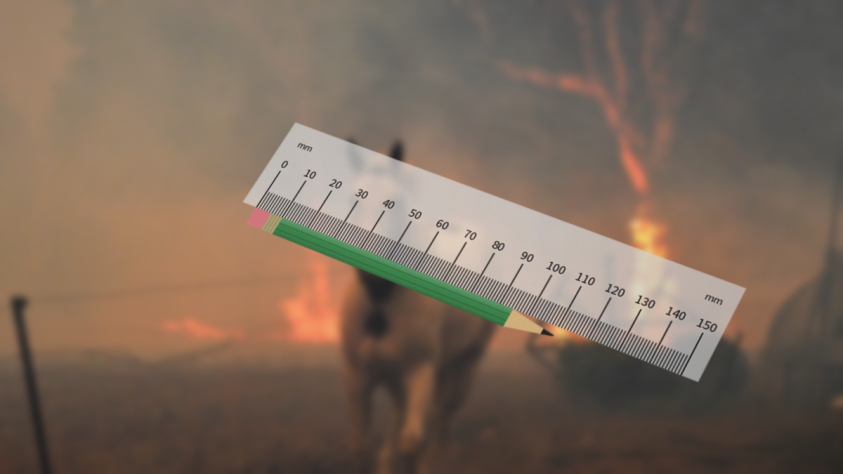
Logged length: 110 mm
